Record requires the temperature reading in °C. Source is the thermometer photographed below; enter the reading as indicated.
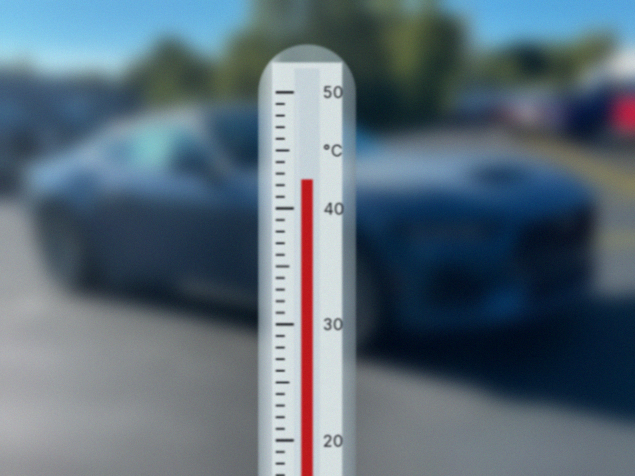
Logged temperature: 42.5 °C
